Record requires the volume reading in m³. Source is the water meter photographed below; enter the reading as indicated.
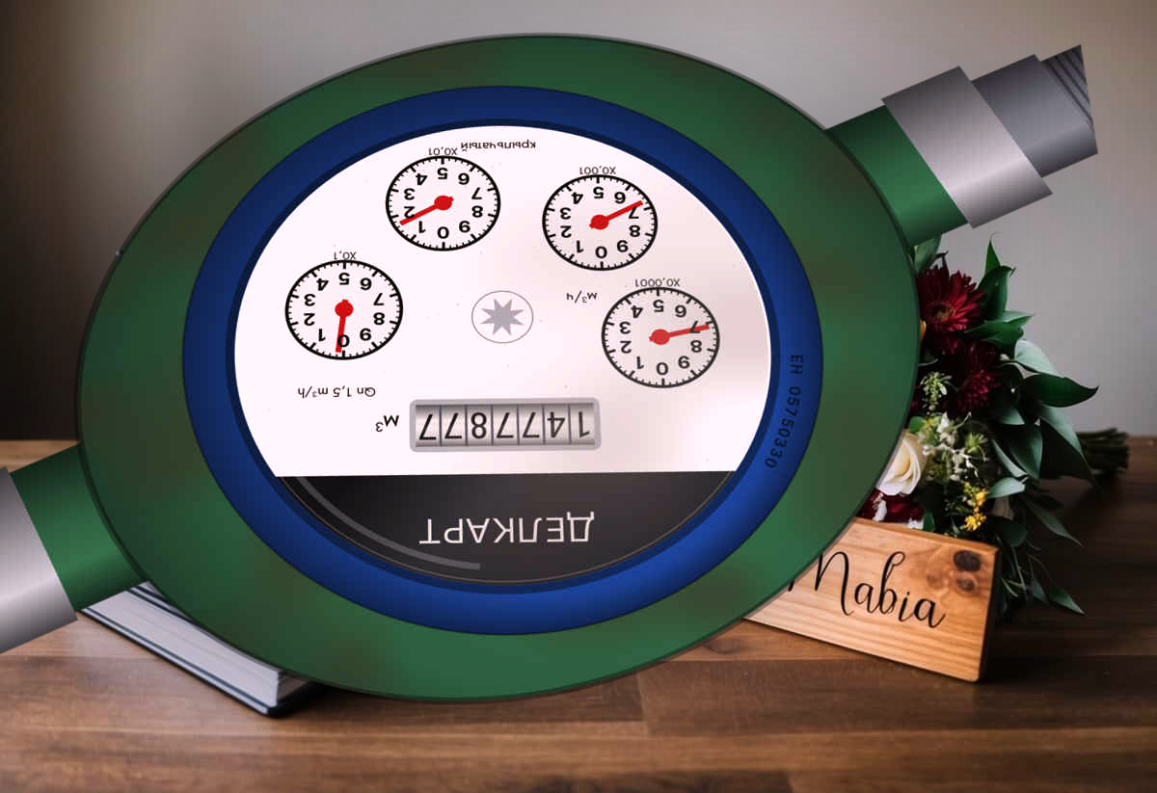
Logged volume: 1477877.0167 m³
